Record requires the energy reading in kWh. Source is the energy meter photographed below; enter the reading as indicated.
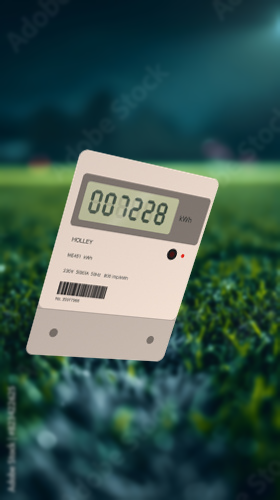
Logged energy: 7228 kWh
